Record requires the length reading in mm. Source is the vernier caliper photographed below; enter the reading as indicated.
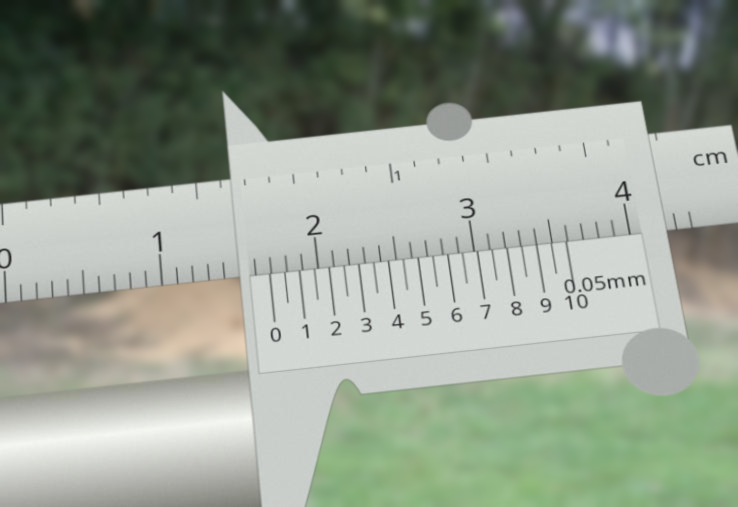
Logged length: 16.9 mm
